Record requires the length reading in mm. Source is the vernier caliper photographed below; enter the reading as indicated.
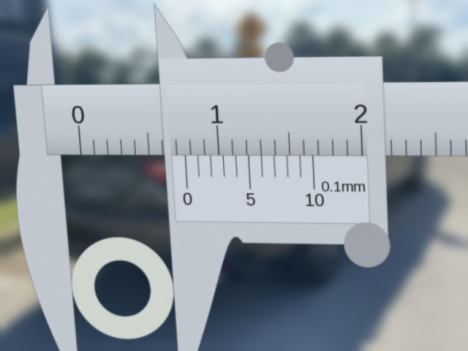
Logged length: 7.6 mm
